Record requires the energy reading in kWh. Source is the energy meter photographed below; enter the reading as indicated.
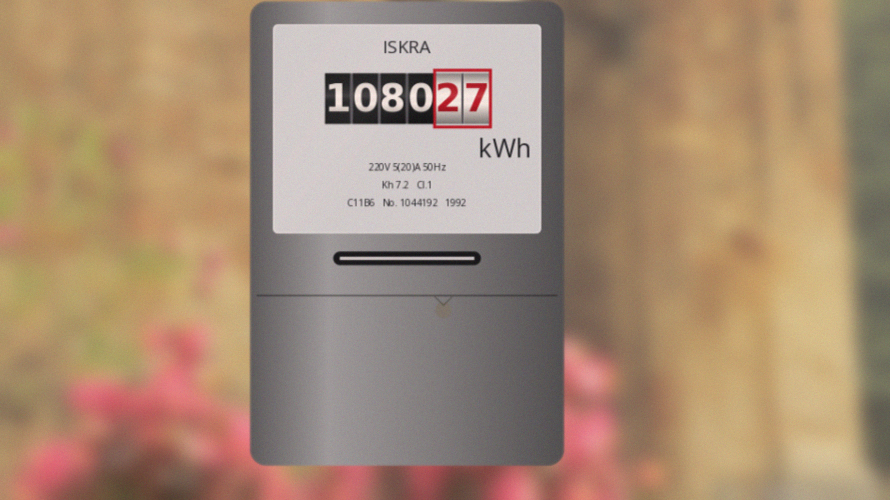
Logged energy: 1080.27 kWh
